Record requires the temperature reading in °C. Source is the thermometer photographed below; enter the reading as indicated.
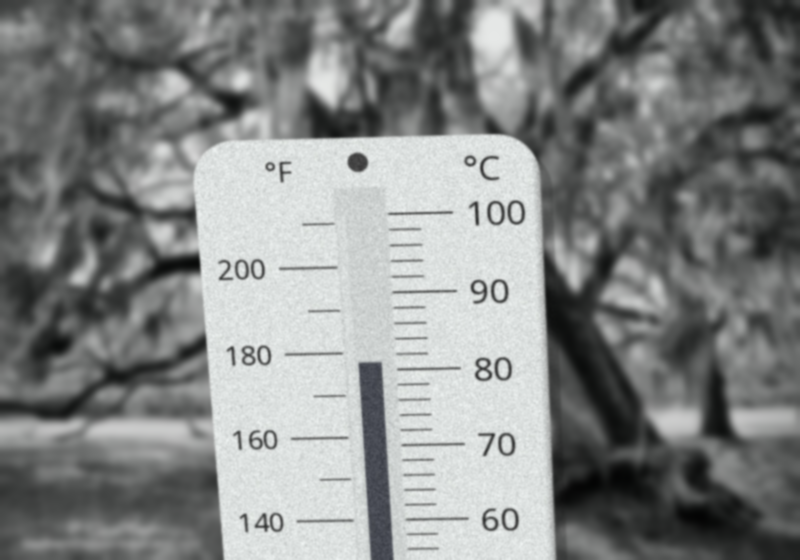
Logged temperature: 81 °C
